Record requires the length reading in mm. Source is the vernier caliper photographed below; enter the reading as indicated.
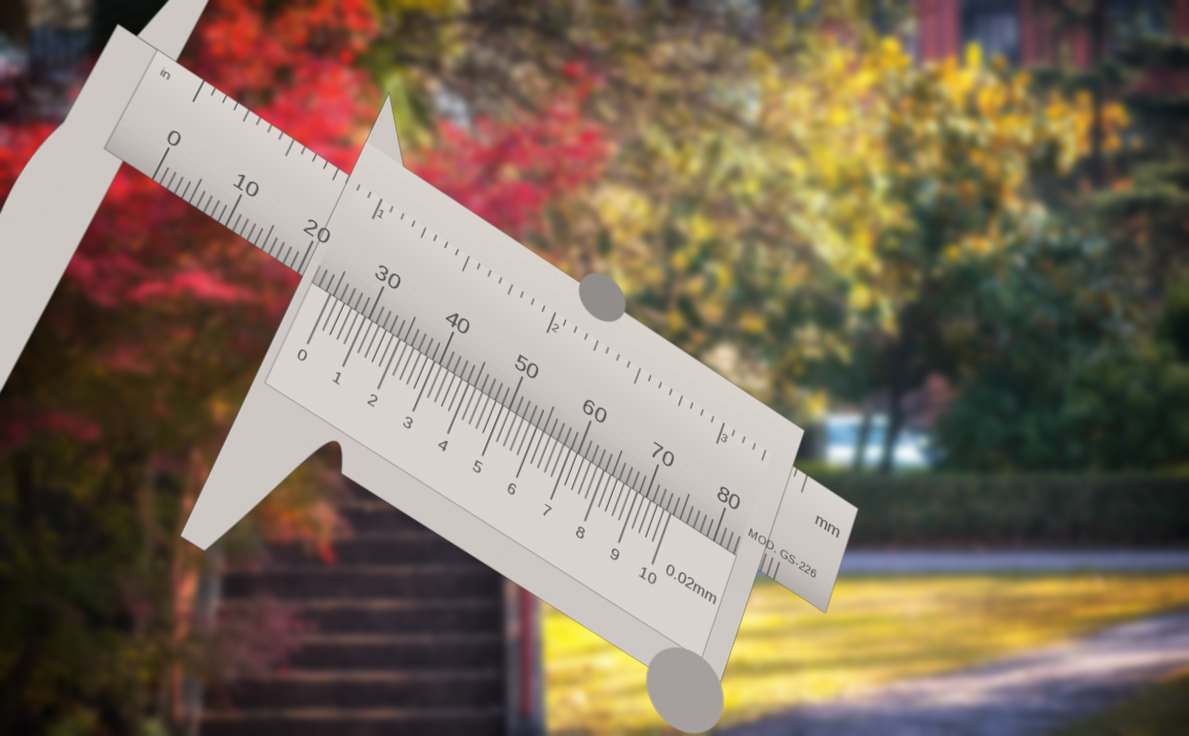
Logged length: 24.6 mm
